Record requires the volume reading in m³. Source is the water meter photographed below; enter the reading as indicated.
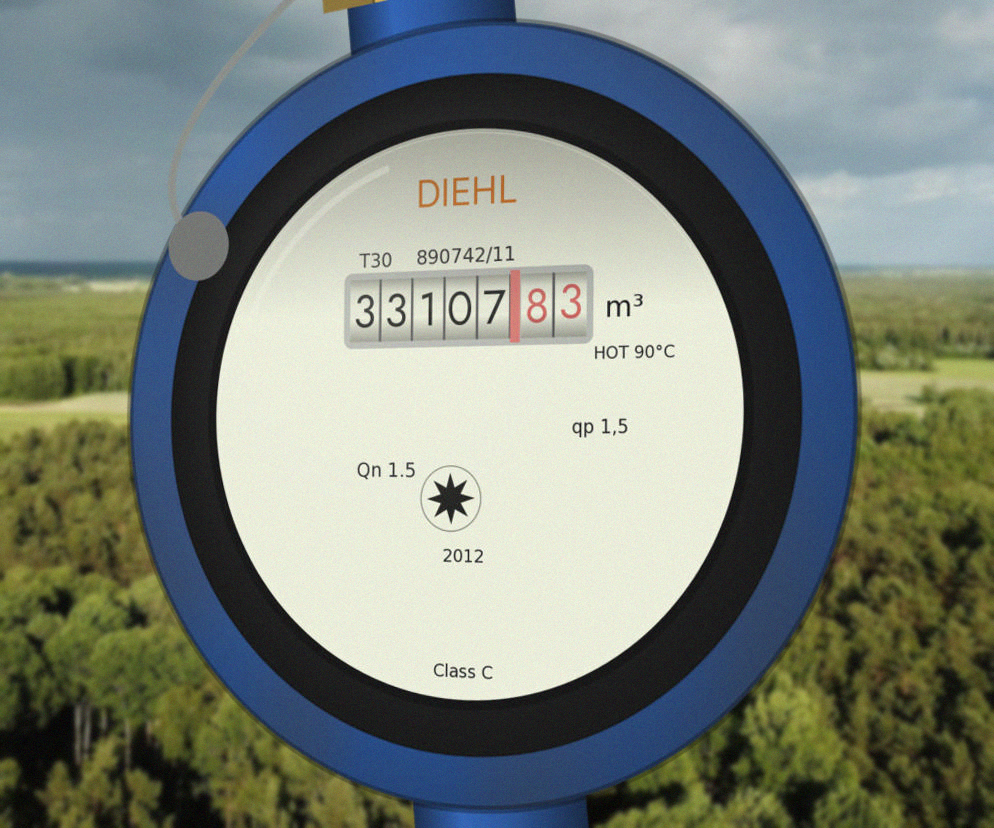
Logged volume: 33107.83 m³
